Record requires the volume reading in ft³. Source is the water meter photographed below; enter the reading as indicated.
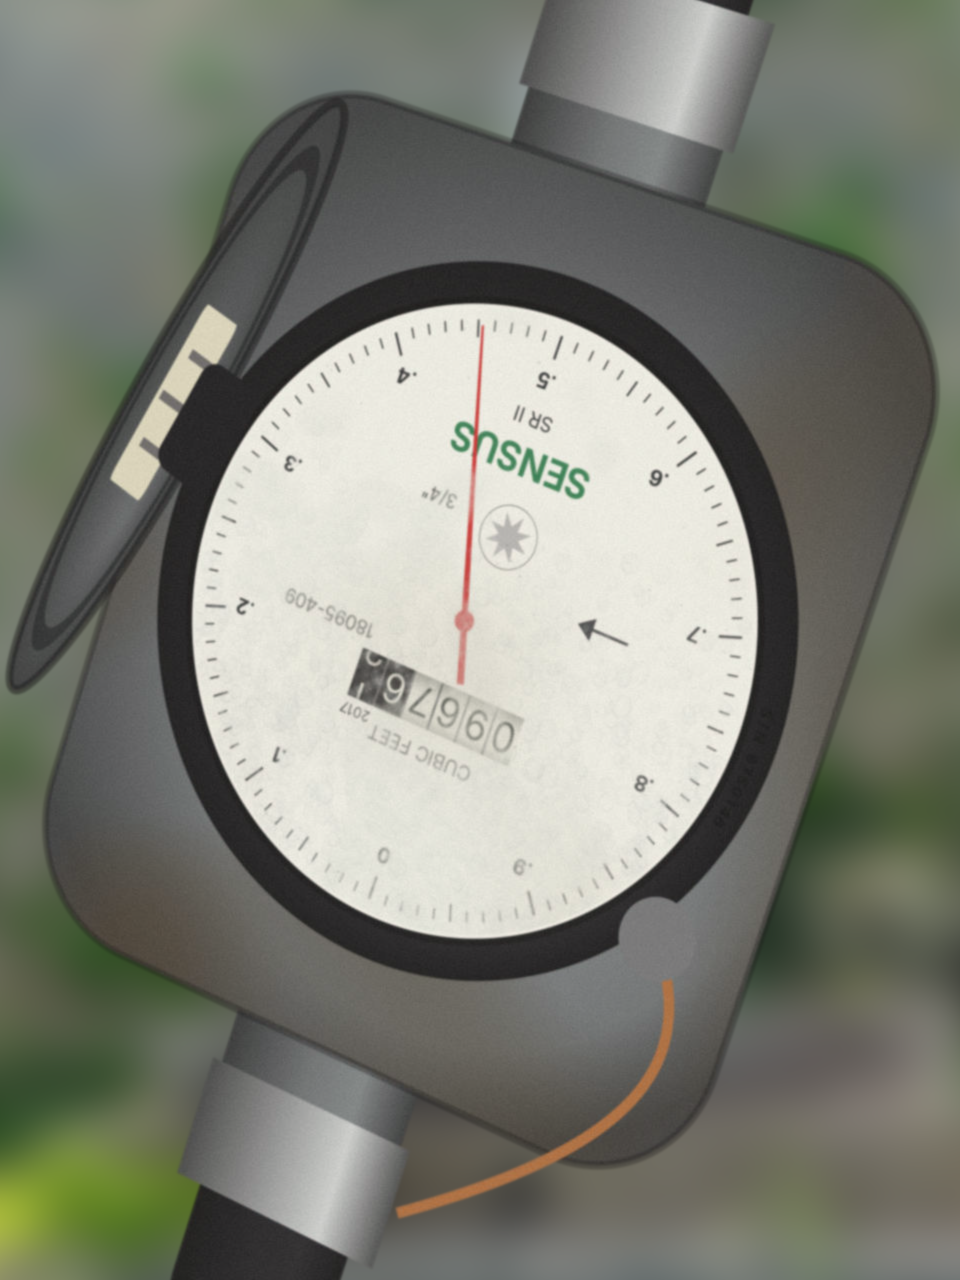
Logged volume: 96761.45 ft³
